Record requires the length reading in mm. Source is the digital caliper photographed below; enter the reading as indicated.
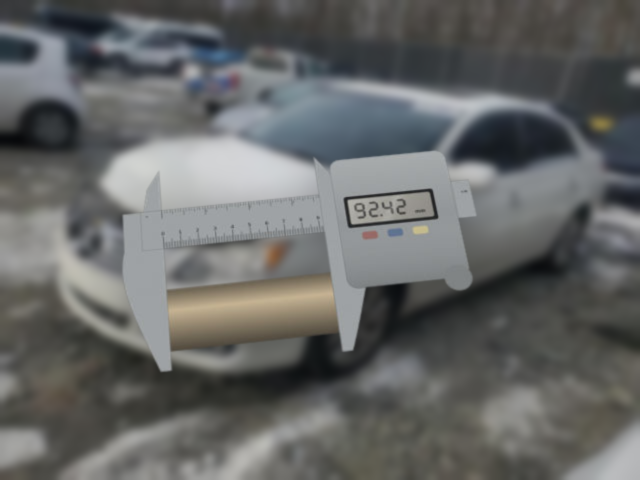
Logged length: 92.42 mm
